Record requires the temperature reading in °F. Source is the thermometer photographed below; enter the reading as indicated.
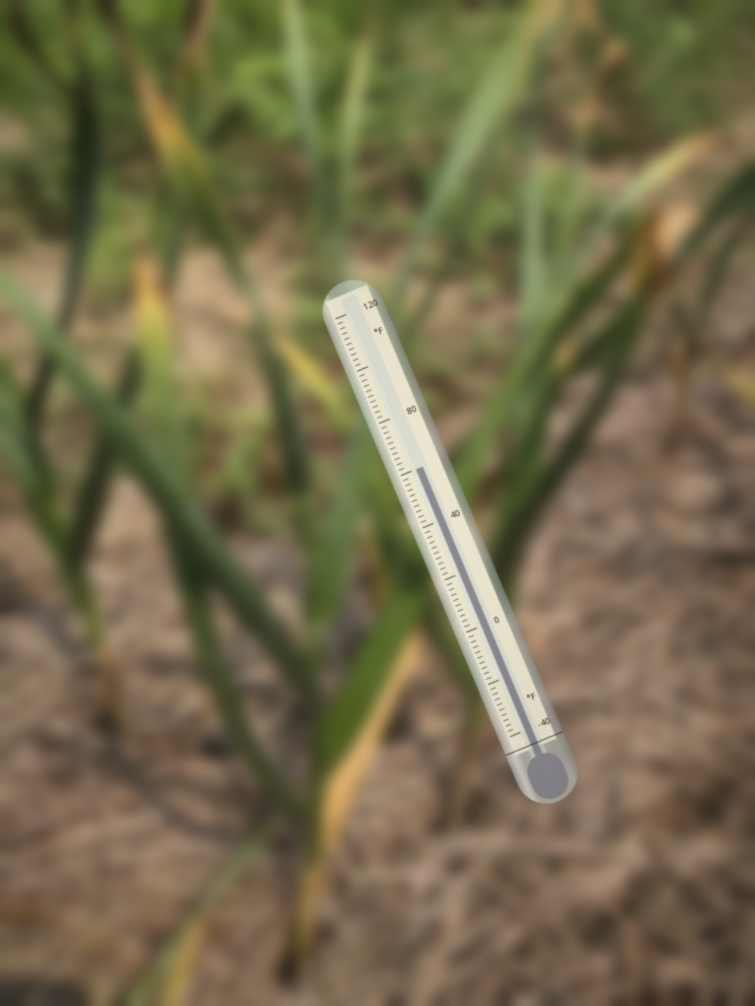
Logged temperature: 60 °F
